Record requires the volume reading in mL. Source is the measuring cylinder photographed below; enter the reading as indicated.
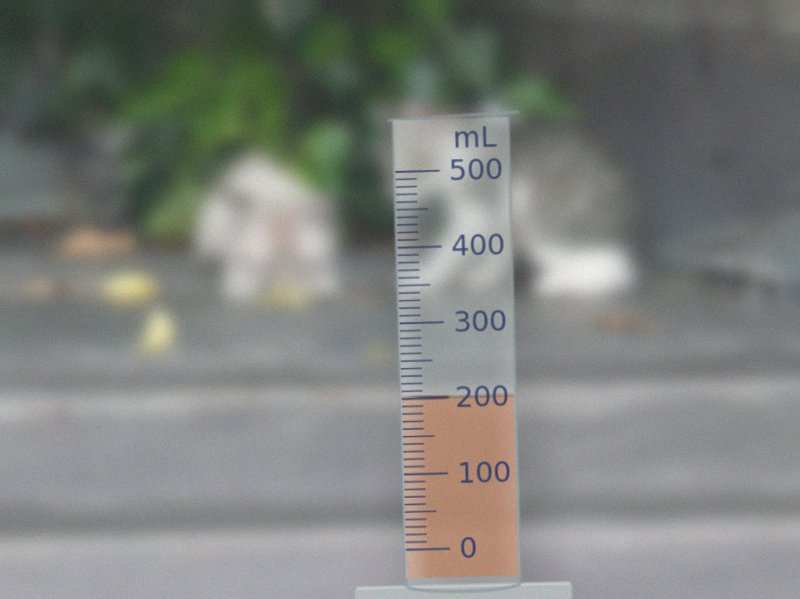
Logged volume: 200 mL
